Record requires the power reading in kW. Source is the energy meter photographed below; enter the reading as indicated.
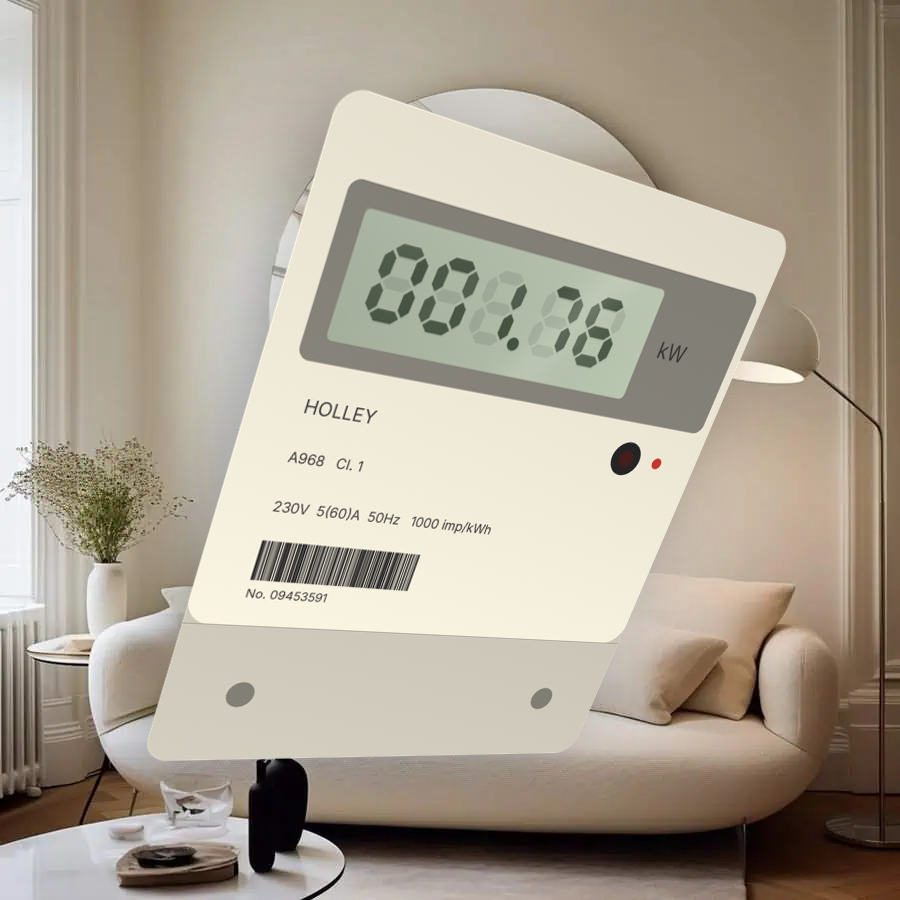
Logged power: 1.76 kW
